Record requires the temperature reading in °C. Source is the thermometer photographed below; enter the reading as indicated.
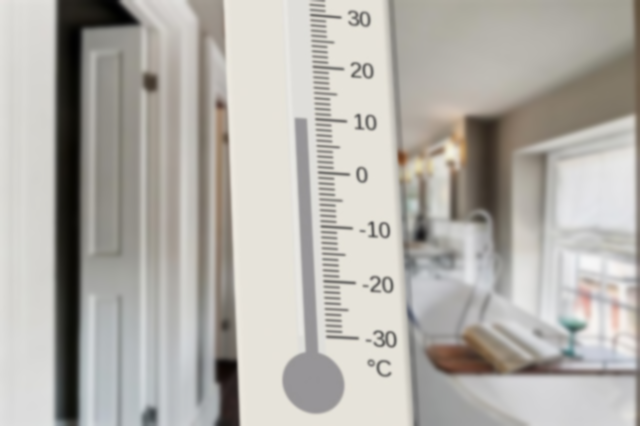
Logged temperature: 10 °C
